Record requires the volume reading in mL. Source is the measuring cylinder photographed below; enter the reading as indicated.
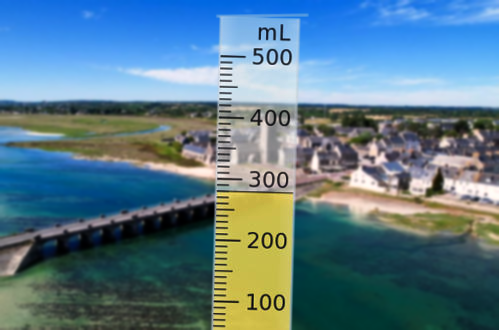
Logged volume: 280 mL
